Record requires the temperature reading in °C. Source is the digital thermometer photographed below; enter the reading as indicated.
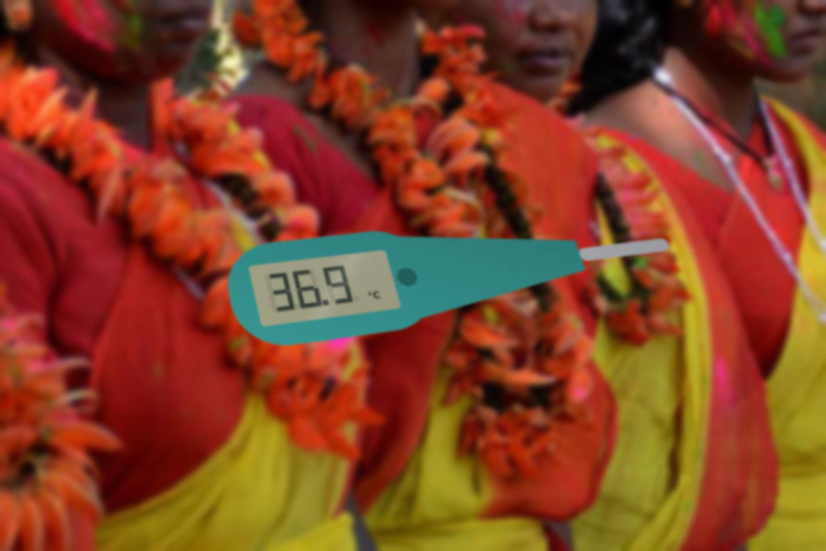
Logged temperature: 36.9 °C
